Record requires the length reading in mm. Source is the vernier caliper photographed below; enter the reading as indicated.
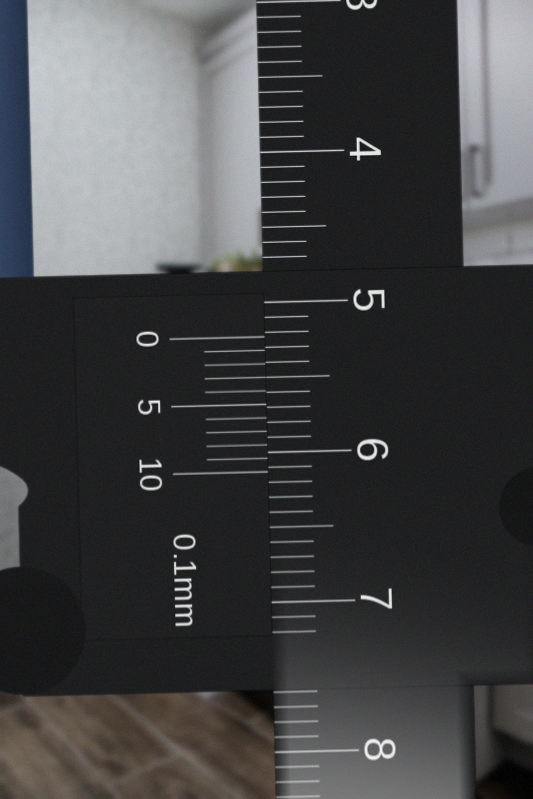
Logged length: 52.3 mm
